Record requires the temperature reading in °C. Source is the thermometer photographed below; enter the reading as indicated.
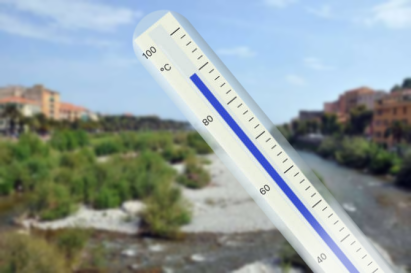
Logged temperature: 90 °C
